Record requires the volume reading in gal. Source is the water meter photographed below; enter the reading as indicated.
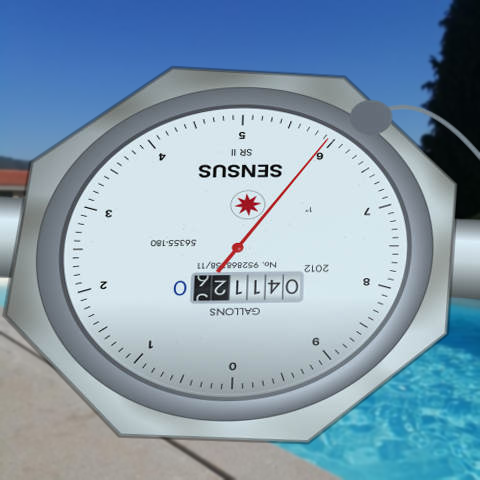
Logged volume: 411255.9 gal
